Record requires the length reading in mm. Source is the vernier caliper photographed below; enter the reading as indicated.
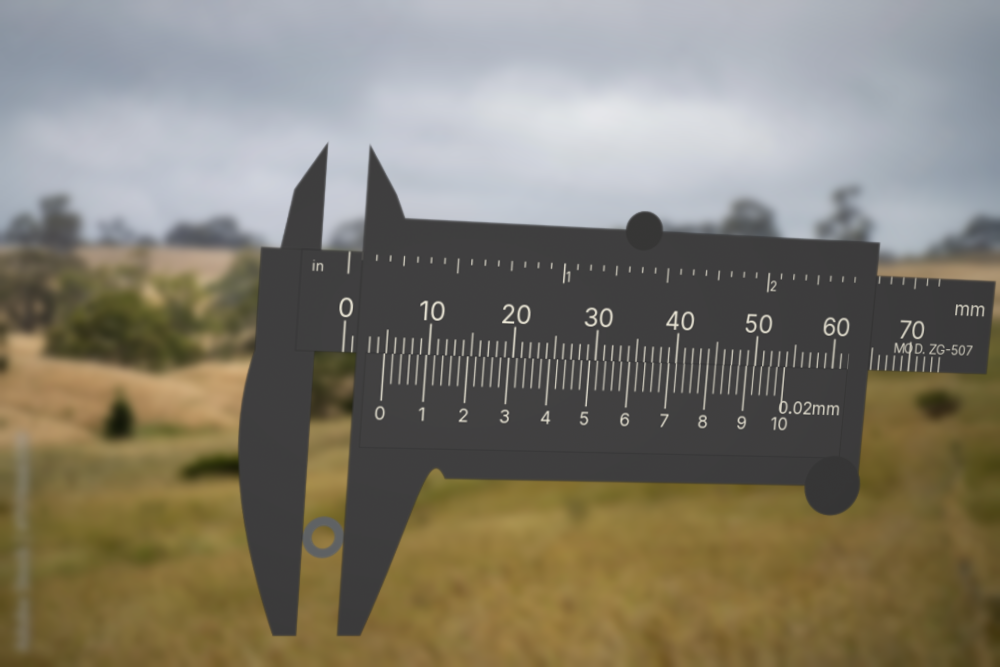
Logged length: 4.8 mm
